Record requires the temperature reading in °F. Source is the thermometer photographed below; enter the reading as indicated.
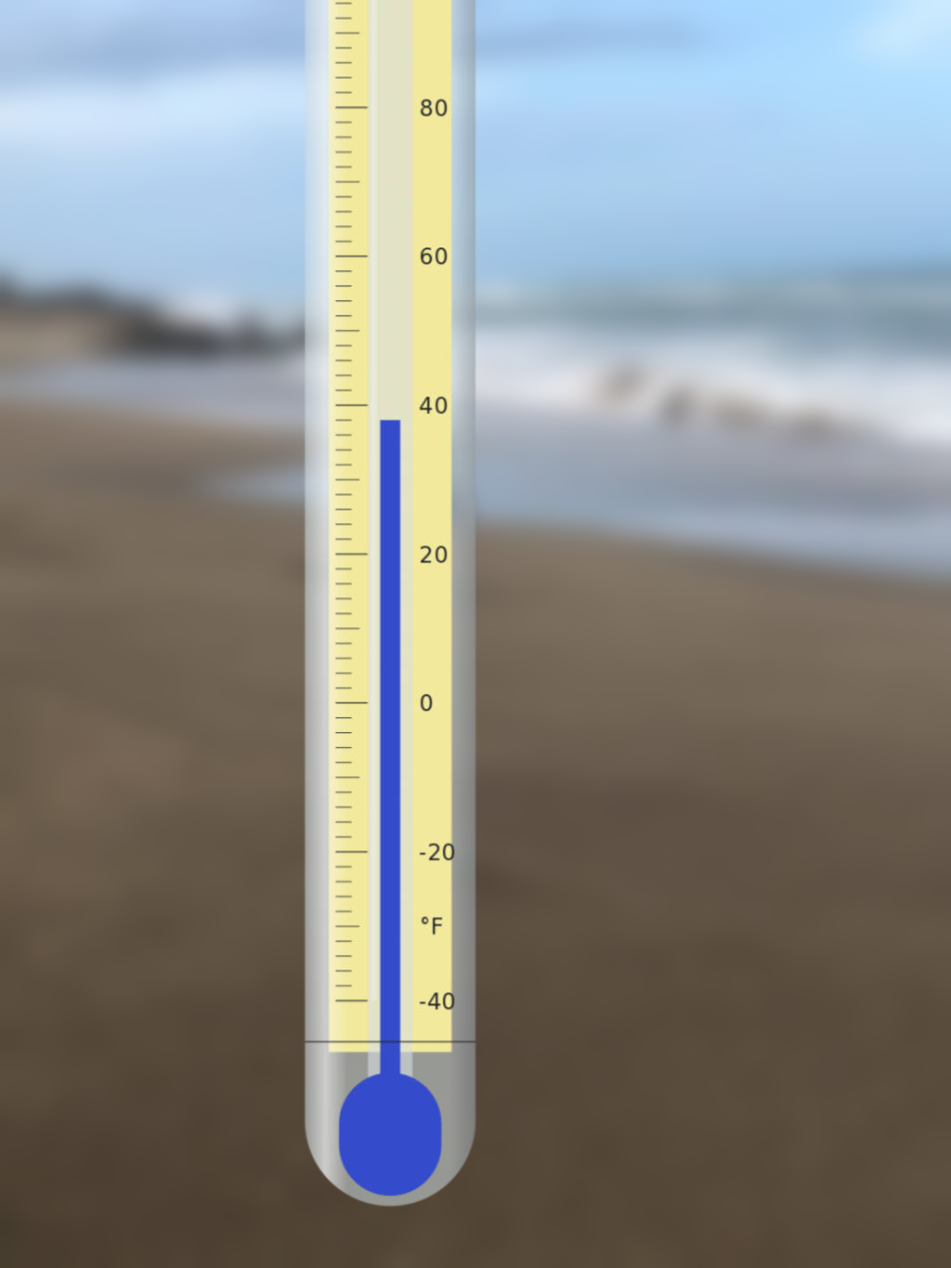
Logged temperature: 38 °F
